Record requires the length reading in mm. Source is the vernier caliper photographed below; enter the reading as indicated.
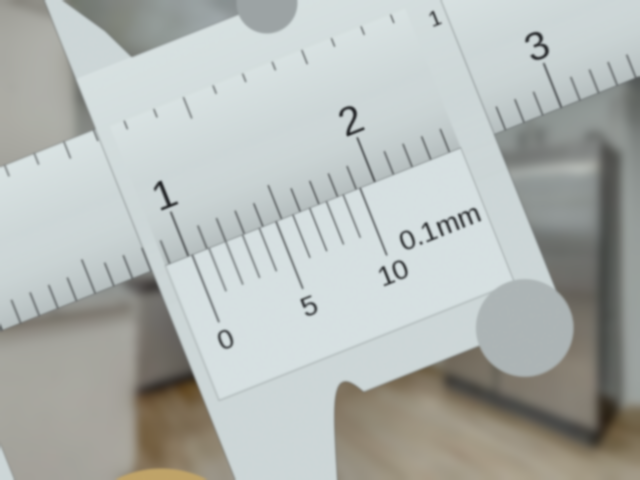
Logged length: 10.2 mm
